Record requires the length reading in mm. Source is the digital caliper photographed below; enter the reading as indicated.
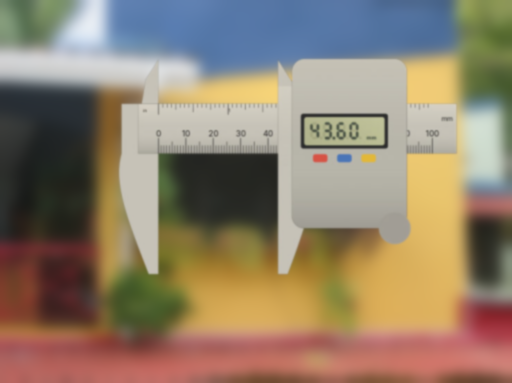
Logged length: 43.60 mm
